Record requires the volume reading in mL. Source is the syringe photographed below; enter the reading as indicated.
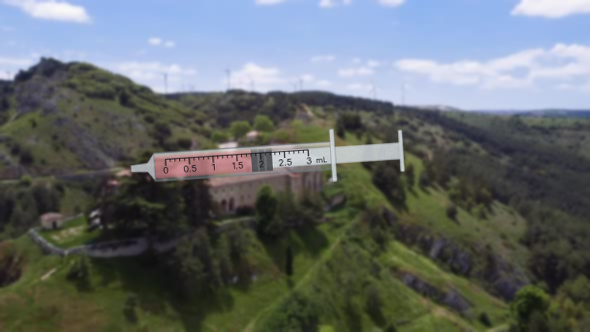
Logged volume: 1.8 mL
